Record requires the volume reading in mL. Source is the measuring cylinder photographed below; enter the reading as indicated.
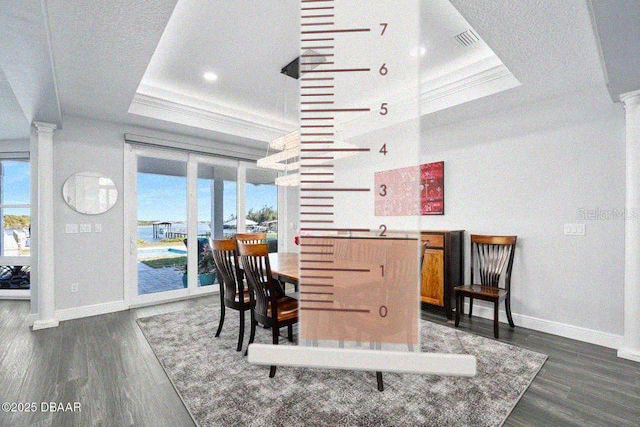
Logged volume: 1.8 mL
